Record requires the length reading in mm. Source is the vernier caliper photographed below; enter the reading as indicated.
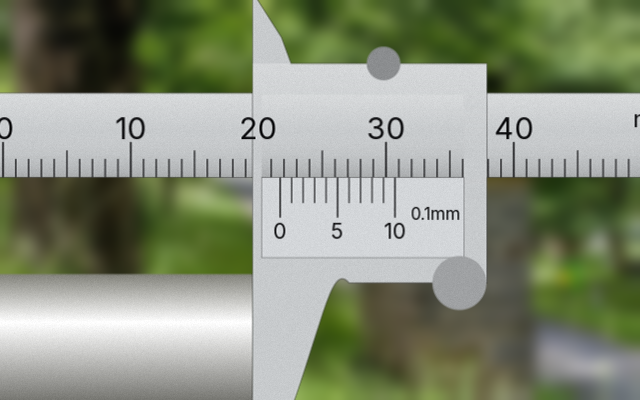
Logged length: 21.7 mm
